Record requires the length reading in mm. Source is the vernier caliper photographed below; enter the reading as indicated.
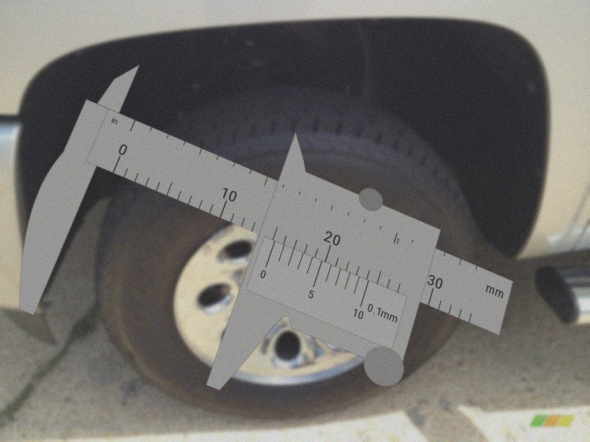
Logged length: 15.2 mm
